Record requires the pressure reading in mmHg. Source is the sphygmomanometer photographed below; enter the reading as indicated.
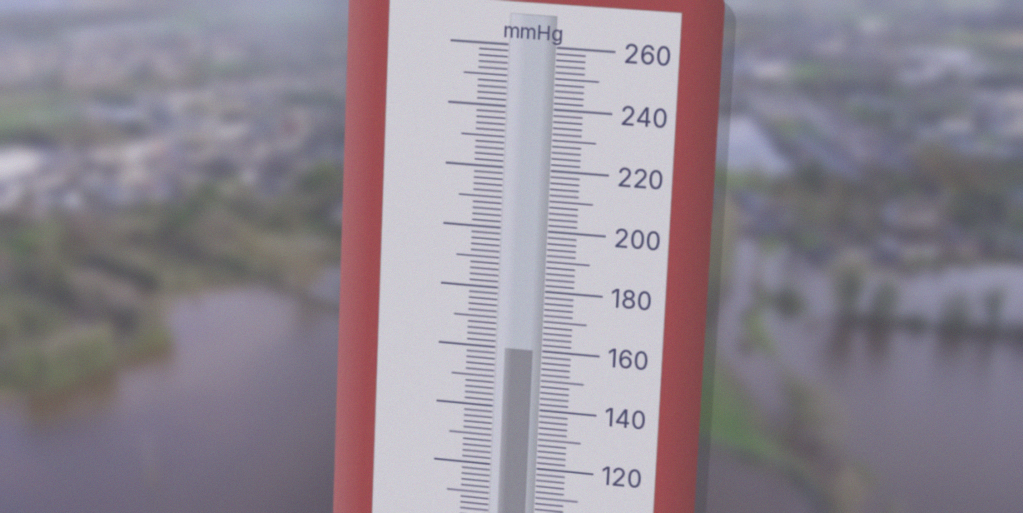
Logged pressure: 160 mmHg
